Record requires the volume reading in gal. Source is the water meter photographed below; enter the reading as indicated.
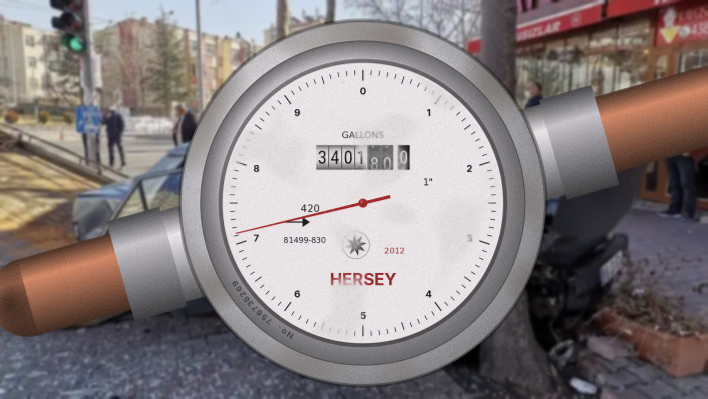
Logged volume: 3401797.1 gal
